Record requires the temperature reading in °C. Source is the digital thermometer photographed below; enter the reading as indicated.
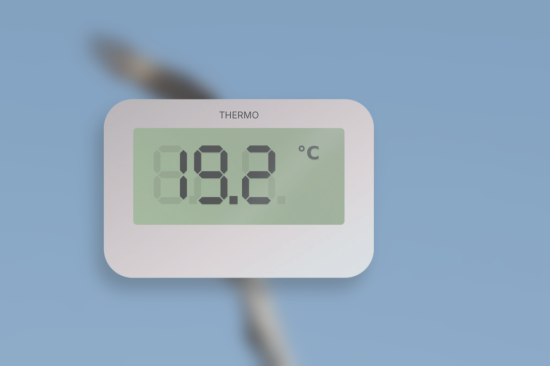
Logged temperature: 19.2 °C
